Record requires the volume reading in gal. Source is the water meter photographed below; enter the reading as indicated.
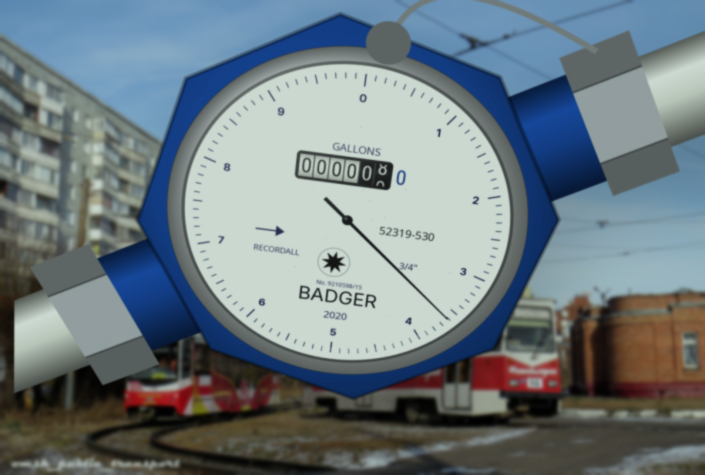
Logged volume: 83.6 gal
